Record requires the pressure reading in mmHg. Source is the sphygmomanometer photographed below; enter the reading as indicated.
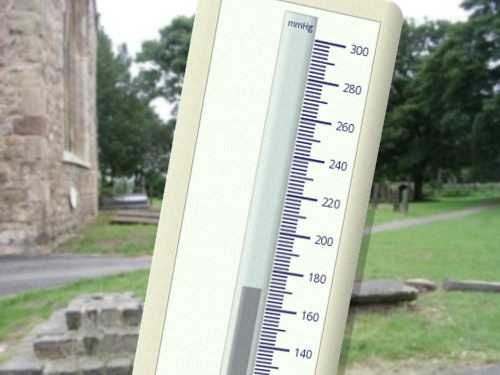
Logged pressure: 170 mmHg
